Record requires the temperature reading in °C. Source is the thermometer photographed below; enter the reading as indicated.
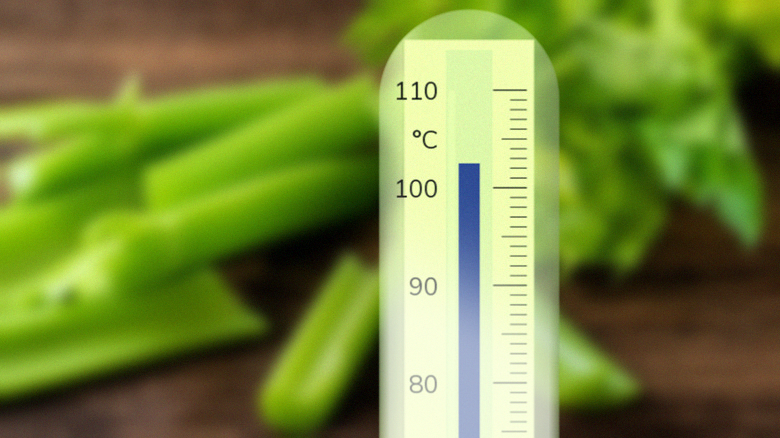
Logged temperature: 102.5 °C
